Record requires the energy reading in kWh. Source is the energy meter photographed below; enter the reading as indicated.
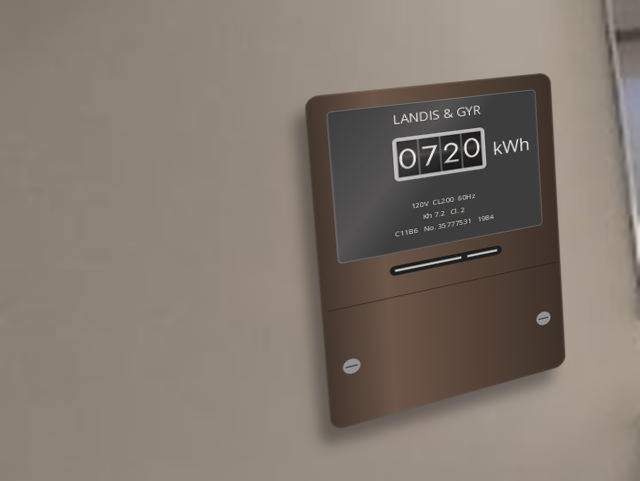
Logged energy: 720 kWh
